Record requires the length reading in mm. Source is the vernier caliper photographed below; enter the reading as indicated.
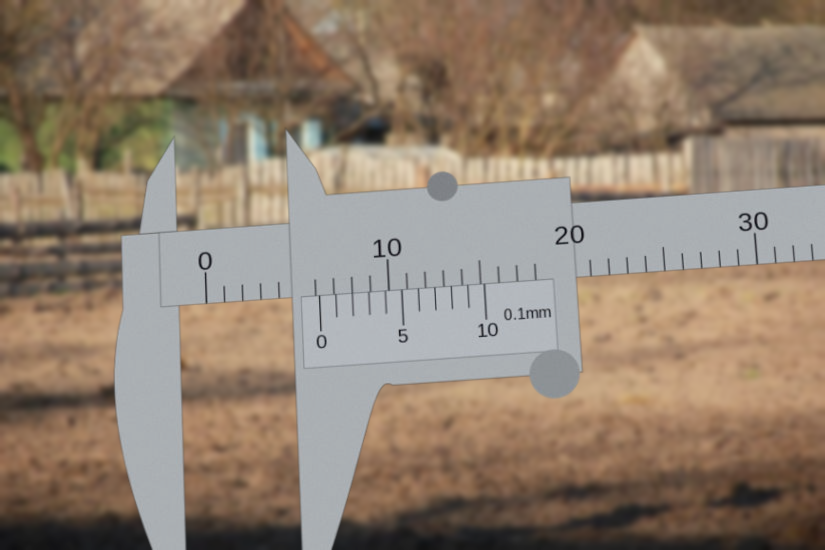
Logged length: 6.2 mm
